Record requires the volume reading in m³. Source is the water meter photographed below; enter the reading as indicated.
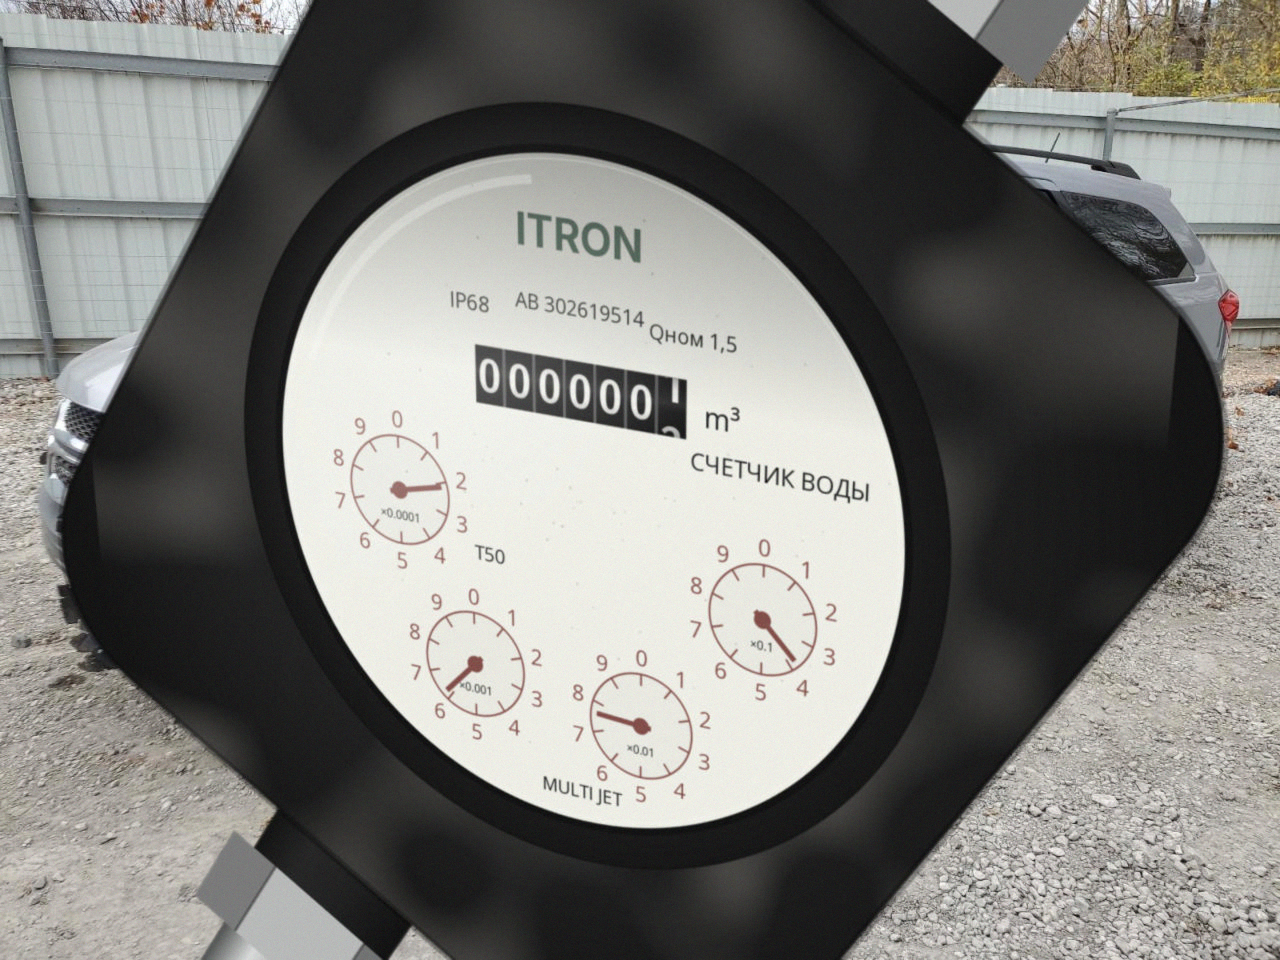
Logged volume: 1.3762 m³
